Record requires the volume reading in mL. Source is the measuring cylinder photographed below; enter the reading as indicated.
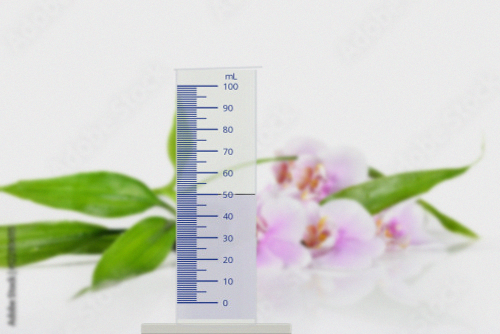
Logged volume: 50 mL
